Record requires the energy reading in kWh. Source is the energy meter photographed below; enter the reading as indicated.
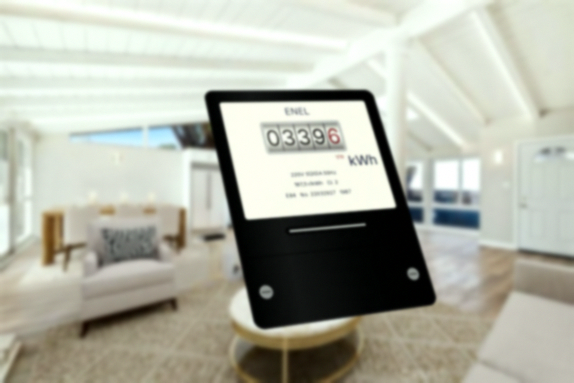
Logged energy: 339.6 kWh
